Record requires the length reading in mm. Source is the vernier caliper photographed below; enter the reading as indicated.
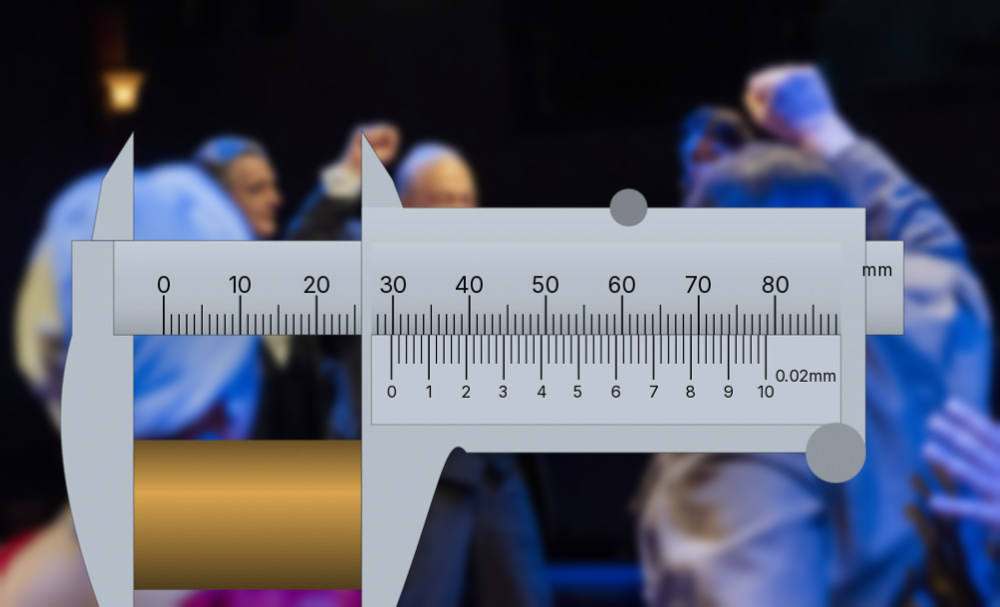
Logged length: 29.8 mm
